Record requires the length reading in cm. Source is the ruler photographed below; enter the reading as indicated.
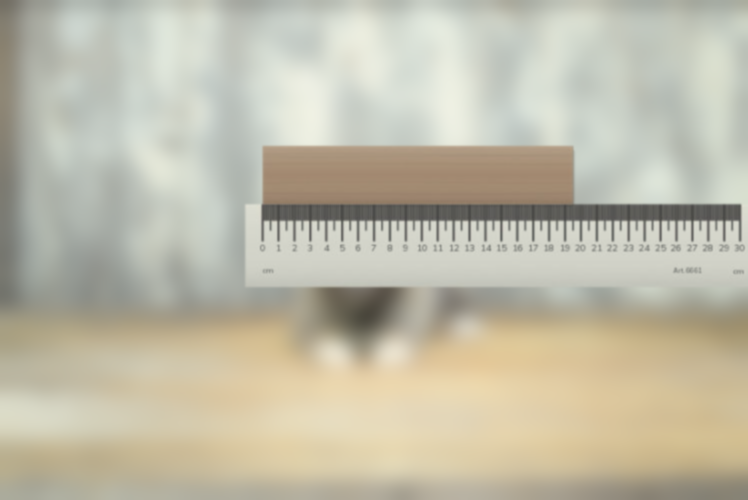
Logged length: 19.5 cm
